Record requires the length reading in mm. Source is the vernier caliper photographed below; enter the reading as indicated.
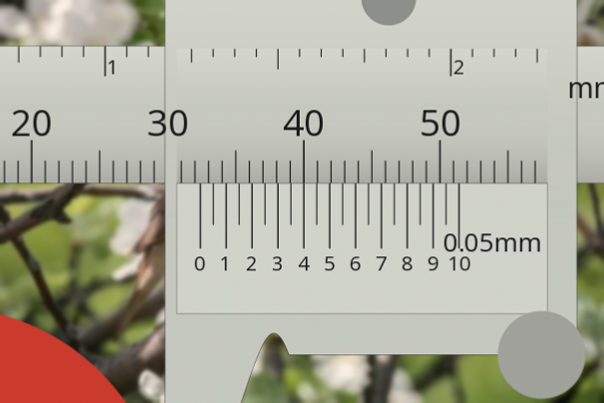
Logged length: 32.4 mm
